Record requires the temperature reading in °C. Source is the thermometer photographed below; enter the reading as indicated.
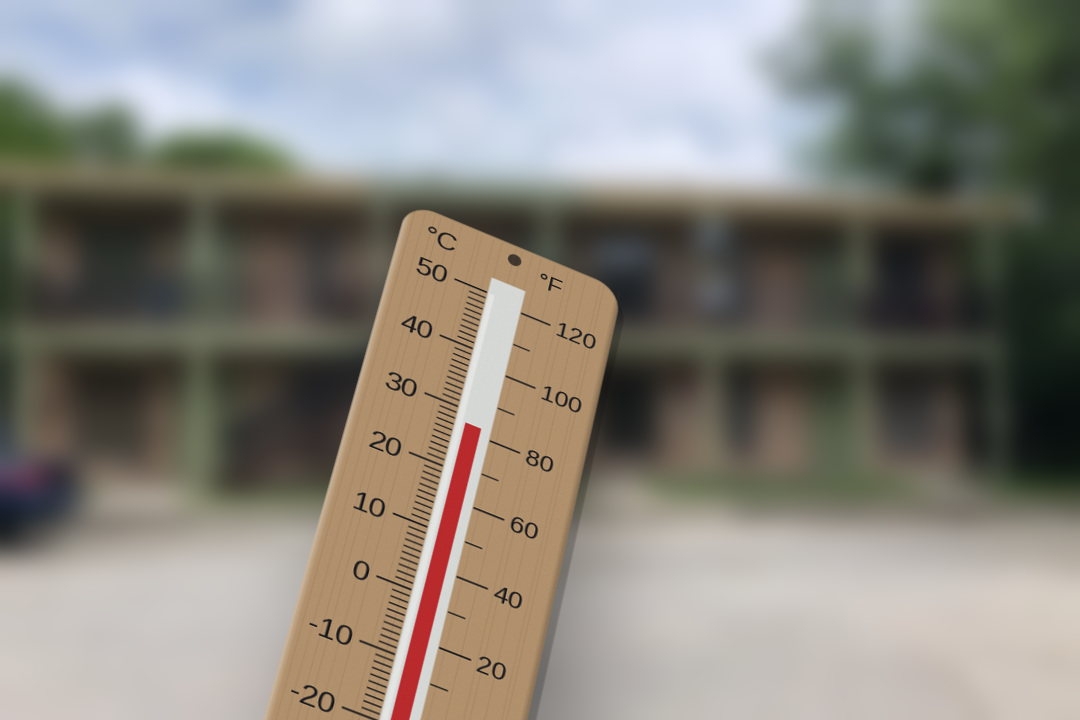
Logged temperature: 28 °C
